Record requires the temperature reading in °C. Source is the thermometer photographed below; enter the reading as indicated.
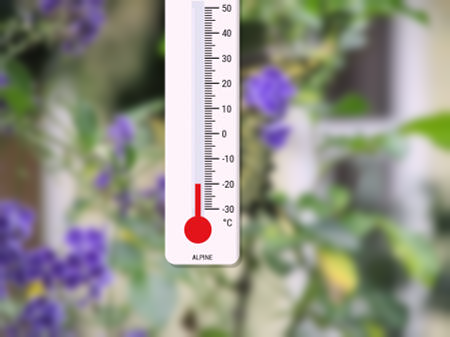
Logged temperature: -20 °C
